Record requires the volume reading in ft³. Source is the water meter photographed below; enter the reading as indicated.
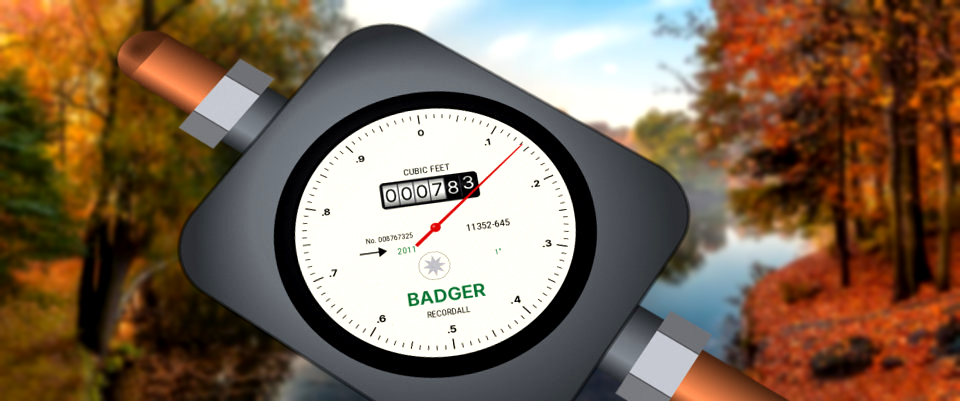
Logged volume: 783.14 ft³
